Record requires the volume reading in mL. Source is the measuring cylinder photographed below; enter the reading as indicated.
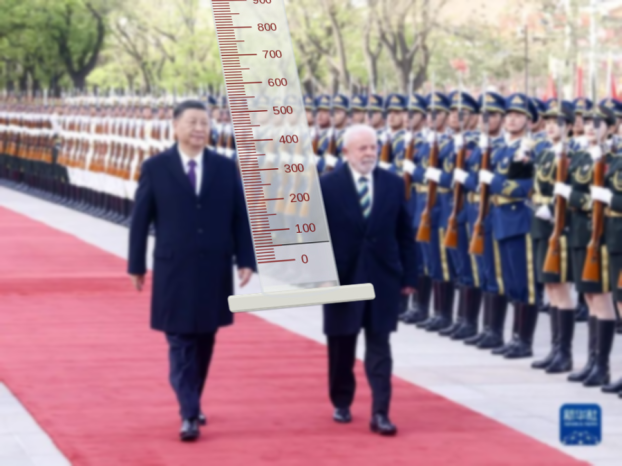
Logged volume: 50 mL
